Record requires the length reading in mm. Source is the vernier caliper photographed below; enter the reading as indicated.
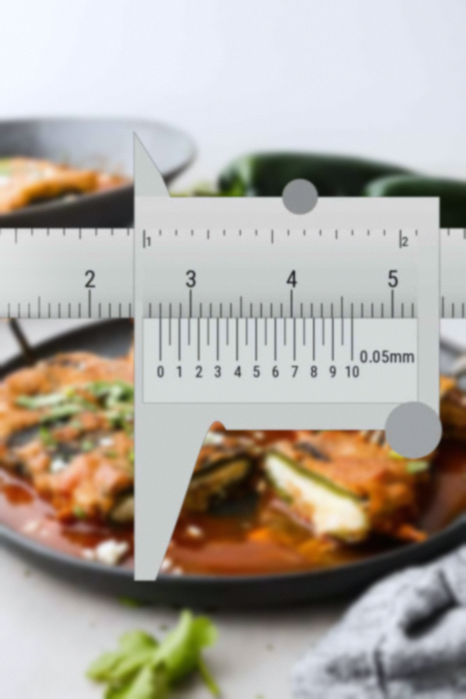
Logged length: 27.0 mm
